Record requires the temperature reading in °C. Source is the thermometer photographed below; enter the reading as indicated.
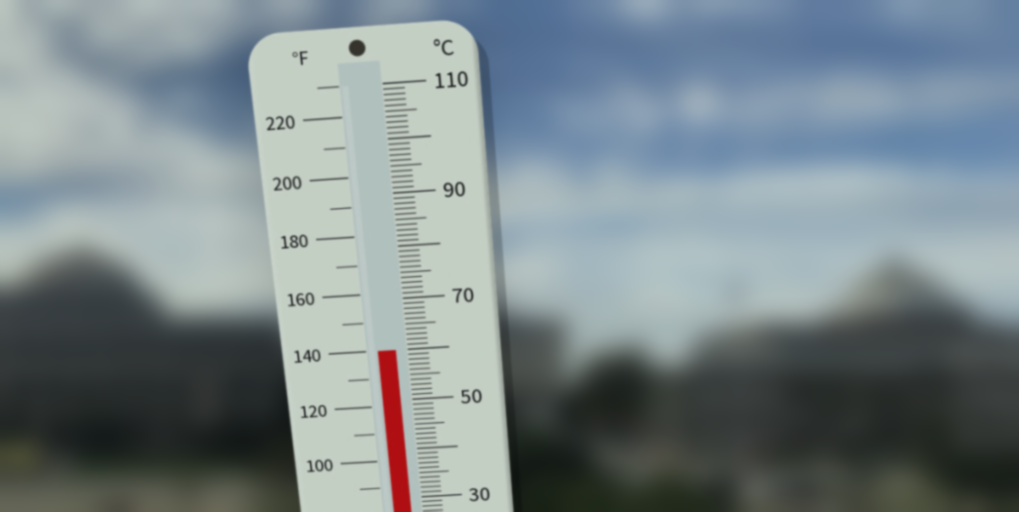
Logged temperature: 60 °C
